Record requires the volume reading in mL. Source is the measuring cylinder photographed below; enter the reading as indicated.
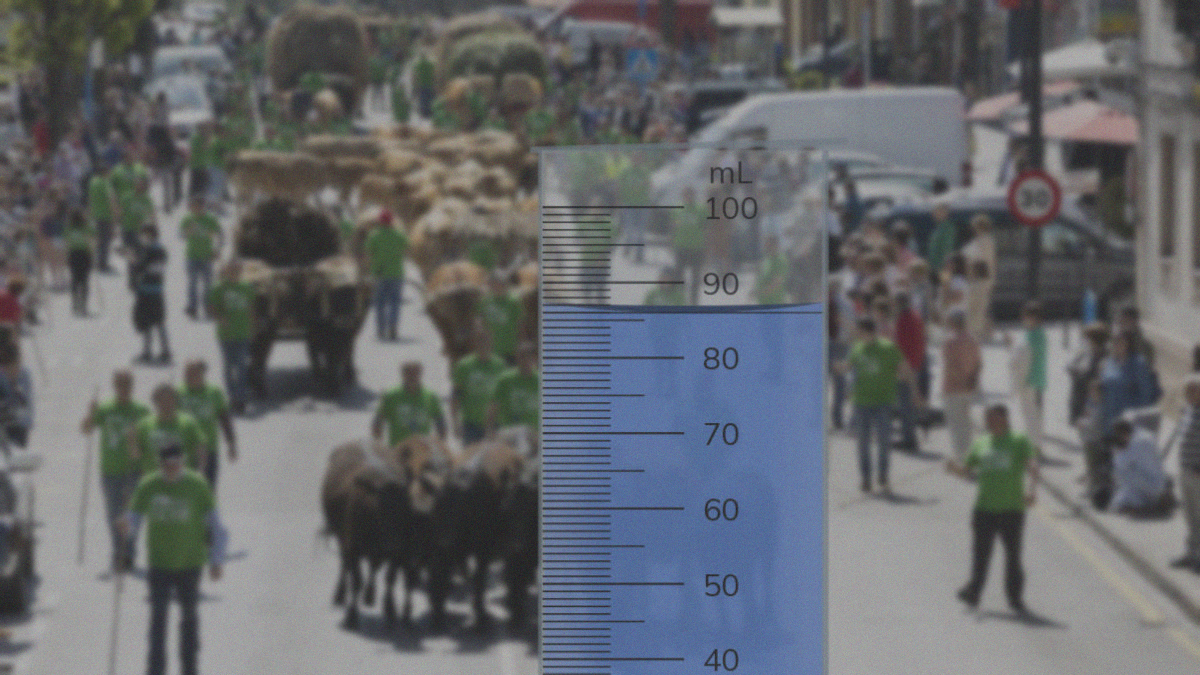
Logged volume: 86 mL
